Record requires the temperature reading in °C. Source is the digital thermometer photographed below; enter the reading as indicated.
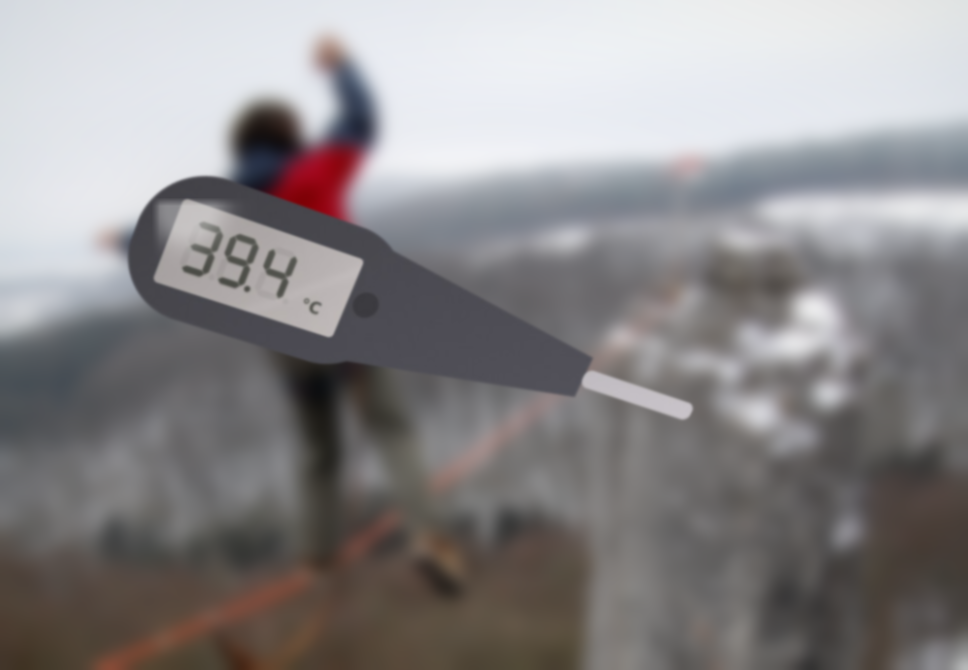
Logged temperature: 39.4 °C
